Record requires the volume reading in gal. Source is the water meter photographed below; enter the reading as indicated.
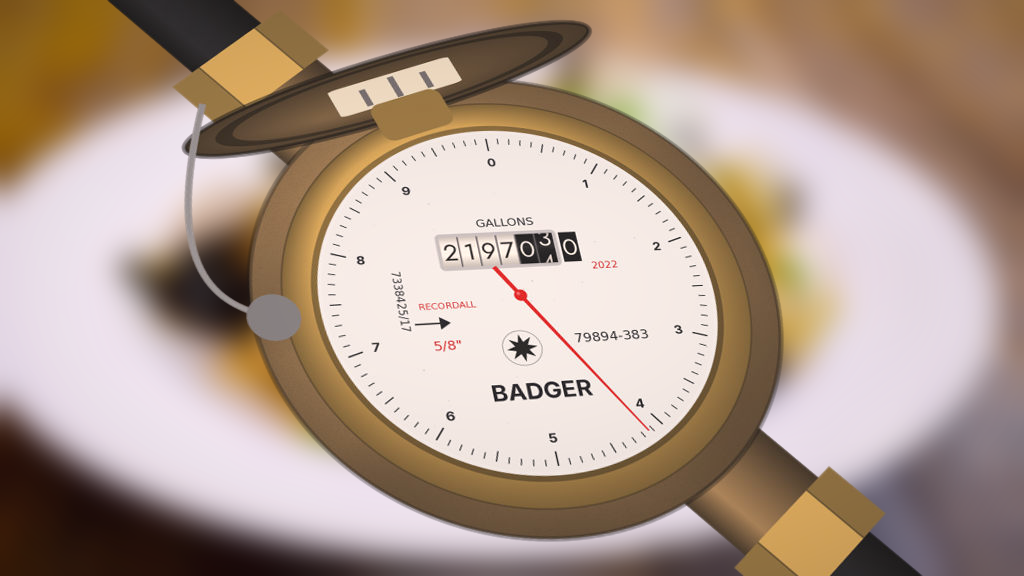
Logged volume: 2197034.1 gal
